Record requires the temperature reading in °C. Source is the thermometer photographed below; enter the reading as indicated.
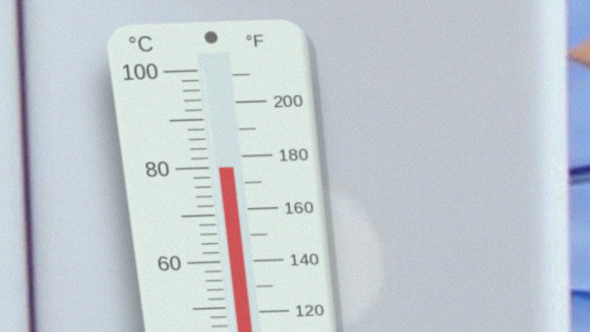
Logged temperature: 80 °C
